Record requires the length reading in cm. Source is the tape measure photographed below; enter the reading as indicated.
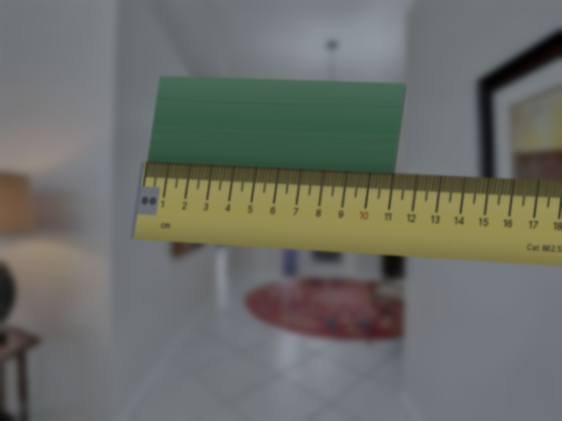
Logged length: 11 cm
